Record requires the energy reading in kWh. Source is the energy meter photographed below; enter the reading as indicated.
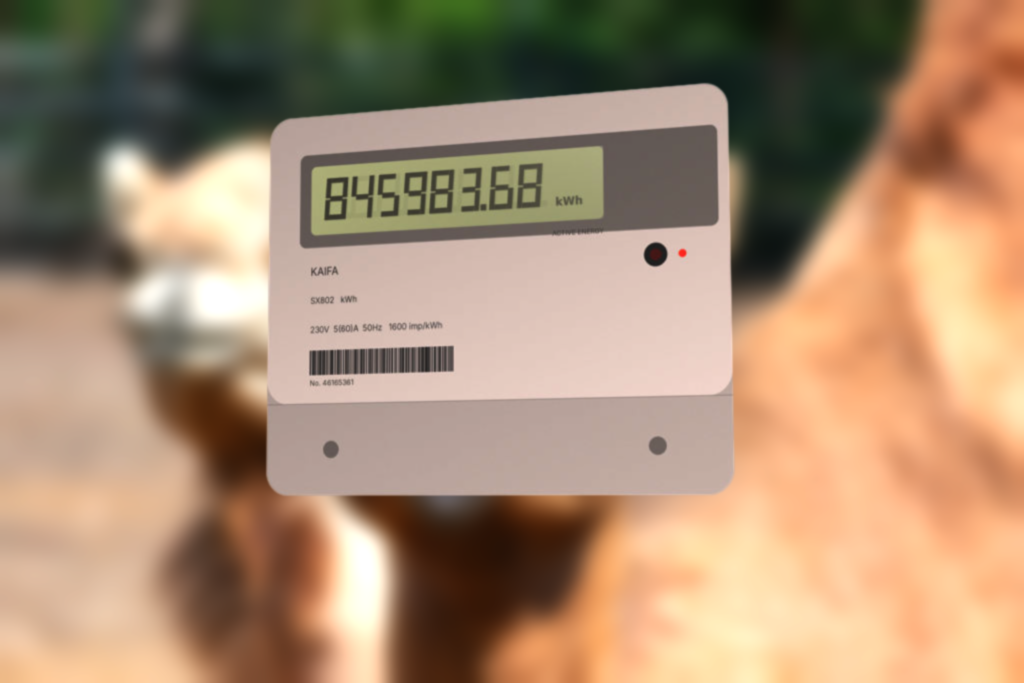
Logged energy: 845983.68 kWh
